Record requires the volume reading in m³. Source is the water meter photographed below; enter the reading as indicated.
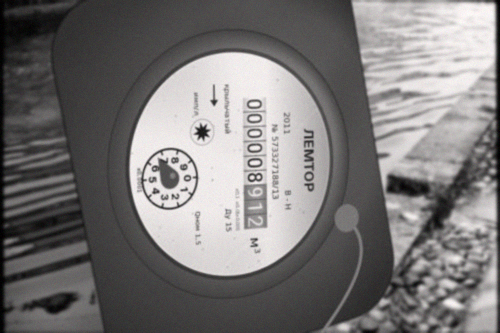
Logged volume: 8.9126 m³
